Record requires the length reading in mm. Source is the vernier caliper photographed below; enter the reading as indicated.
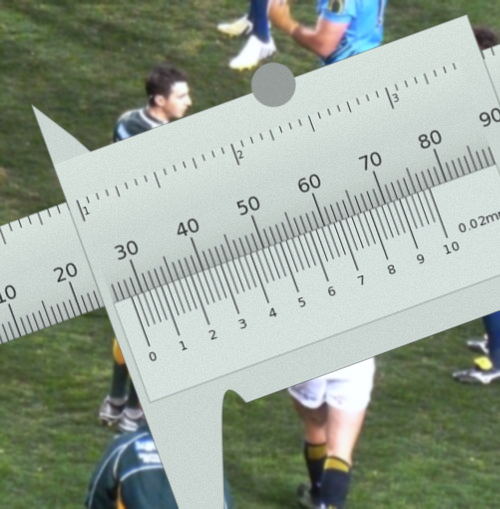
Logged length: 28.2 mm
